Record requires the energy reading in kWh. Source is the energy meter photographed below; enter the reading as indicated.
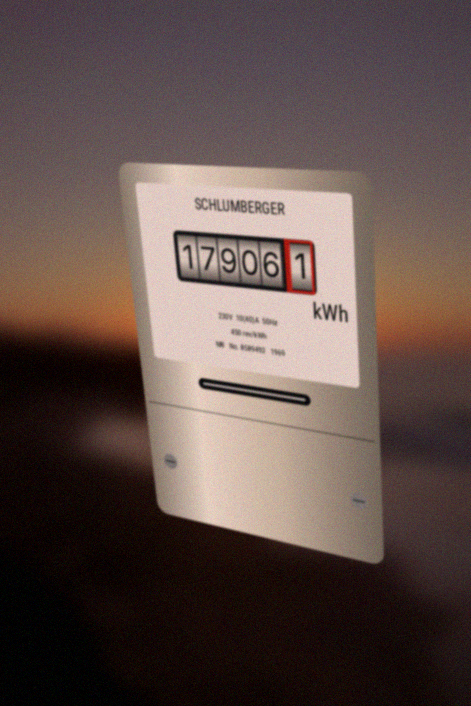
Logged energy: 17906.1 kWh
